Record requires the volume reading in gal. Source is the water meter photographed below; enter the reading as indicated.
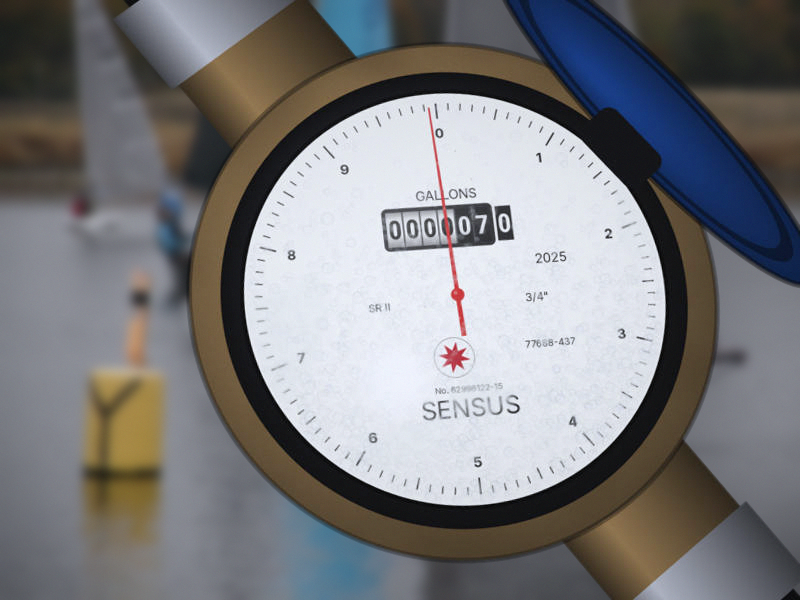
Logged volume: 69.9 gal
